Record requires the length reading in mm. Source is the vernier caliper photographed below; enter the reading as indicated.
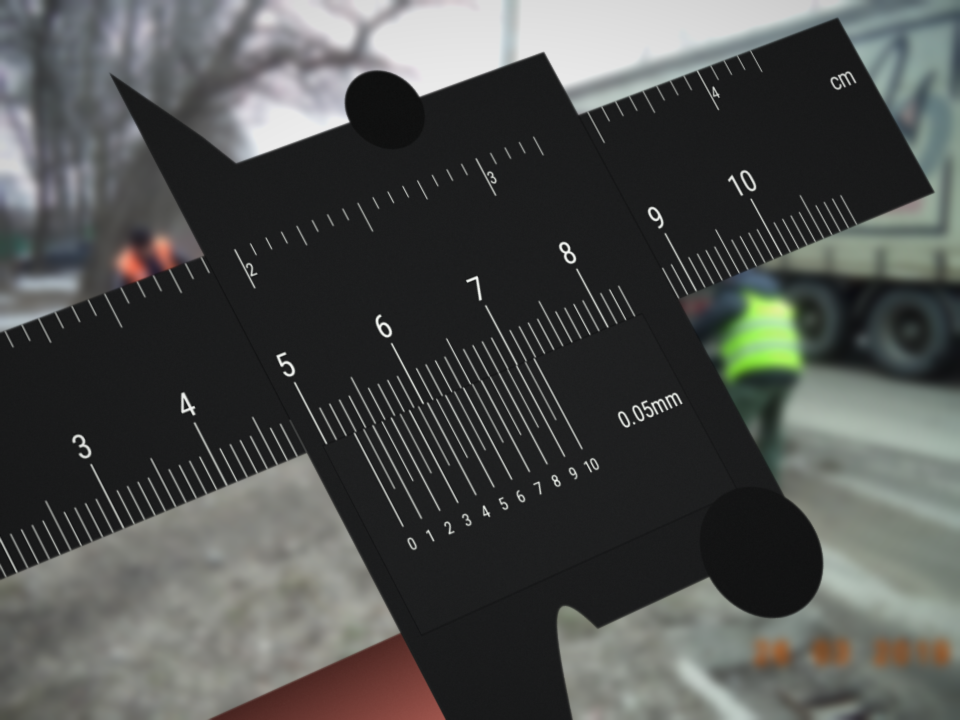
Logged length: 52.8 mm
